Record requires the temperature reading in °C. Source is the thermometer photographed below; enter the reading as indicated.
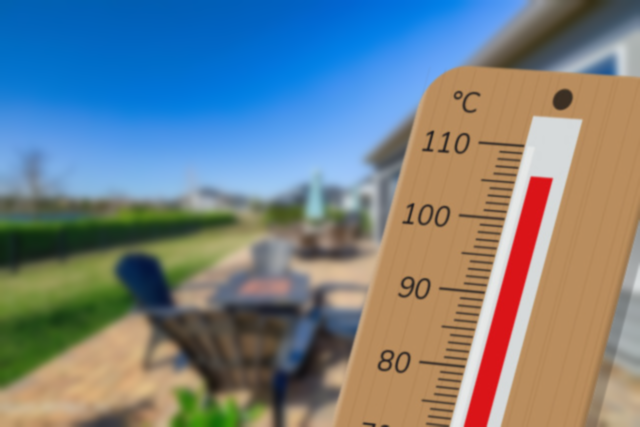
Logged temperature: 106 °C
